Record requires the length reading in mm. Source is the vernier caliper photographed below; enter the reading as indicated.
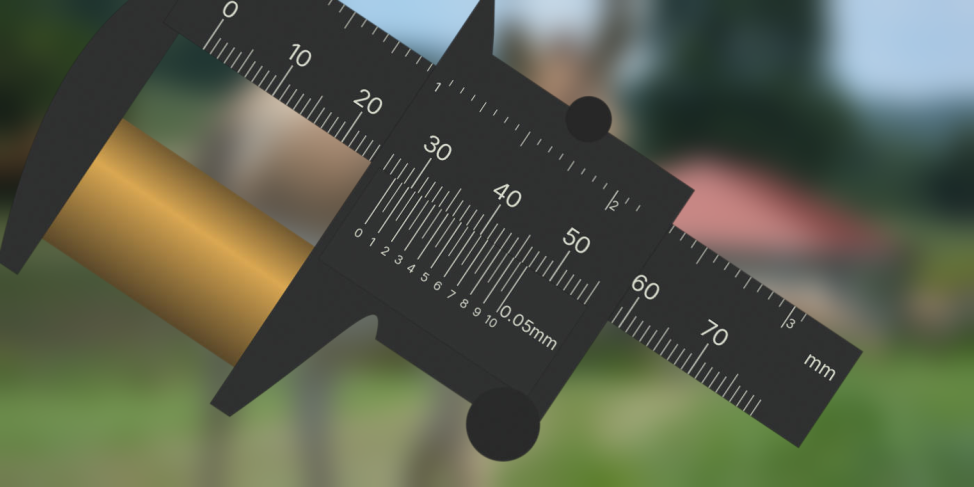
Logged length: 27.8 mm
